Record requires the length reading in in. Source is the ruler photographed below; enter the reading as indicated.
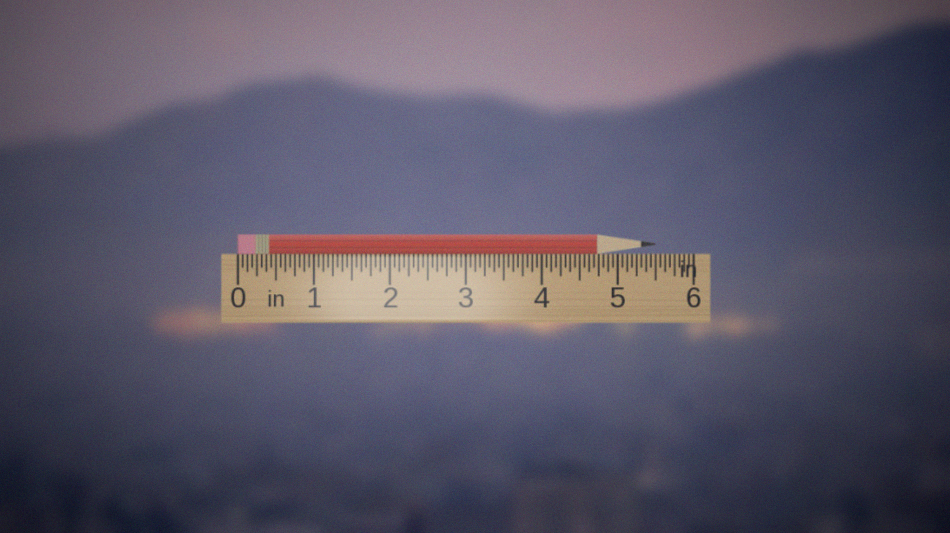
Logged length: 5.5 in
